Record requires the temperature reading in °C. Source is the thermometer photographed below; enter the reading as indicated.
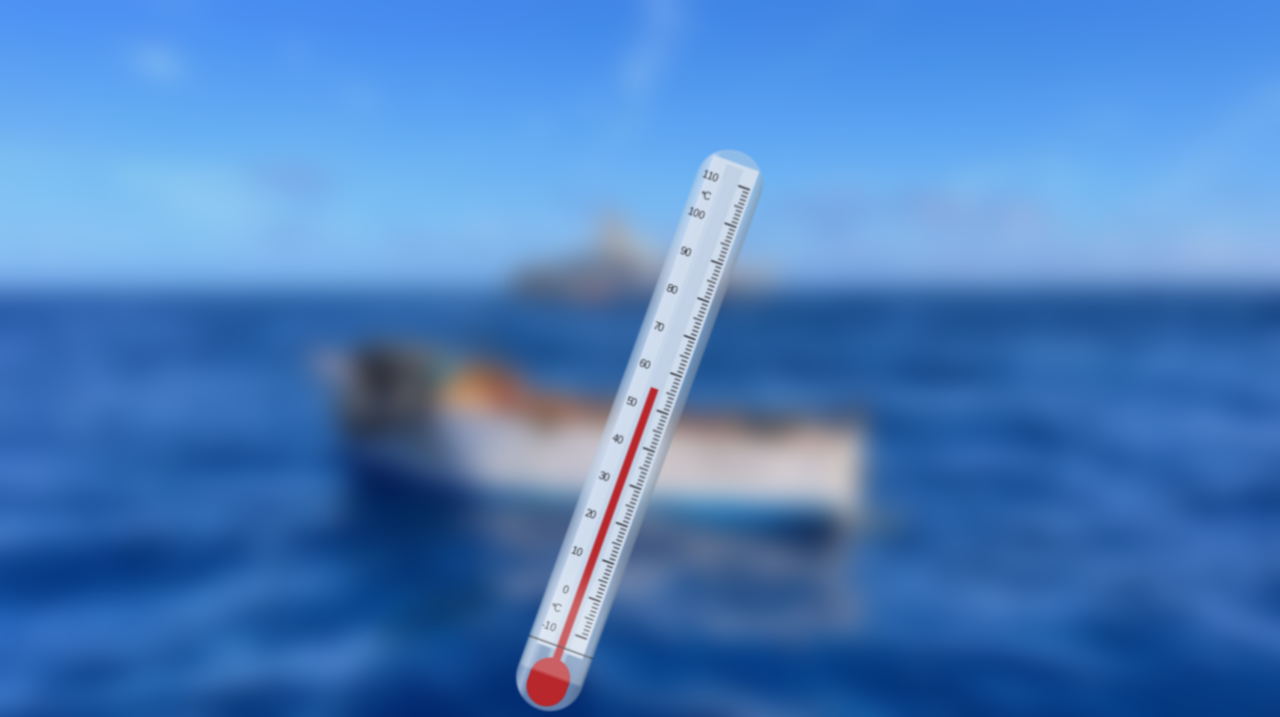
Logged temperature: 55 °C
